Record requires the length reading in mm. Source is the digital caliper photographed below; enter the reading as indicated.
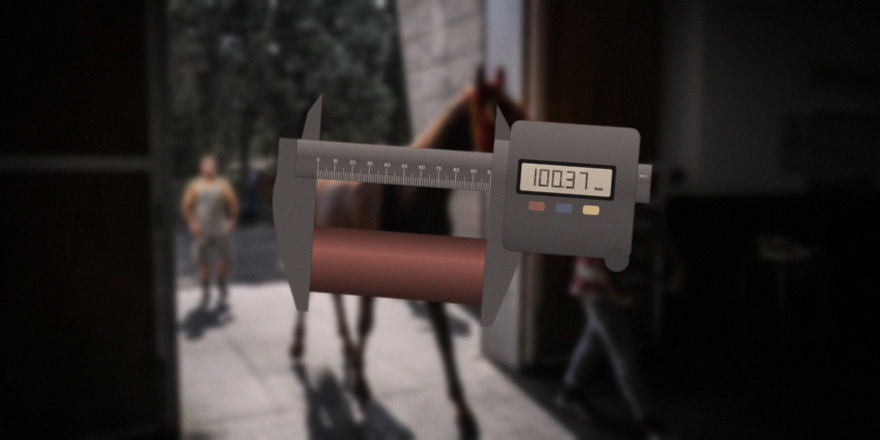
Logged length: 100.37 mm
